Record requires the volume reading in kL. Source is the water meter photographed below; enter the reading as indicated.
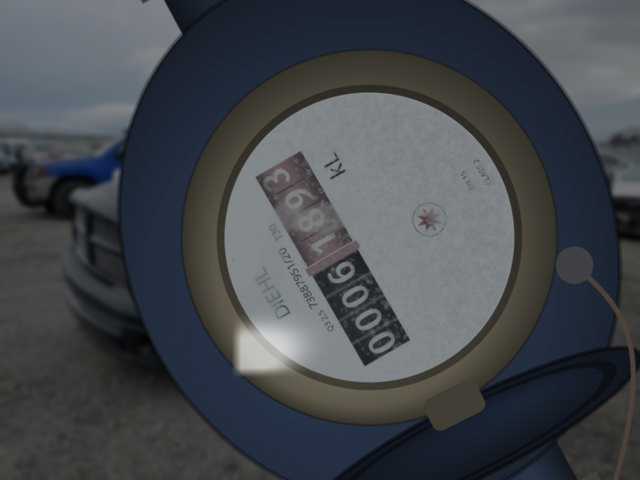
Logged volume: 6.1893 kL
